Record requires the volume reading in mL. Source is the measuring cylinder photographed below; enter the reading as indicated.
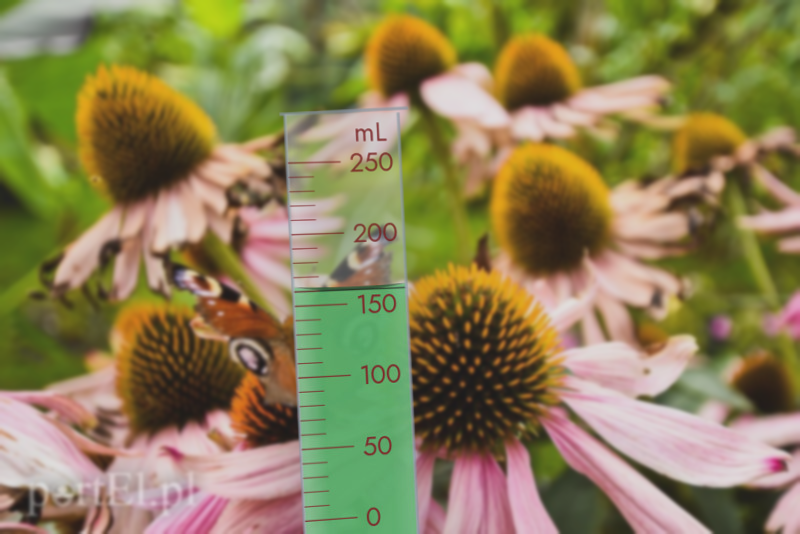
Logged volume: 160 mL
